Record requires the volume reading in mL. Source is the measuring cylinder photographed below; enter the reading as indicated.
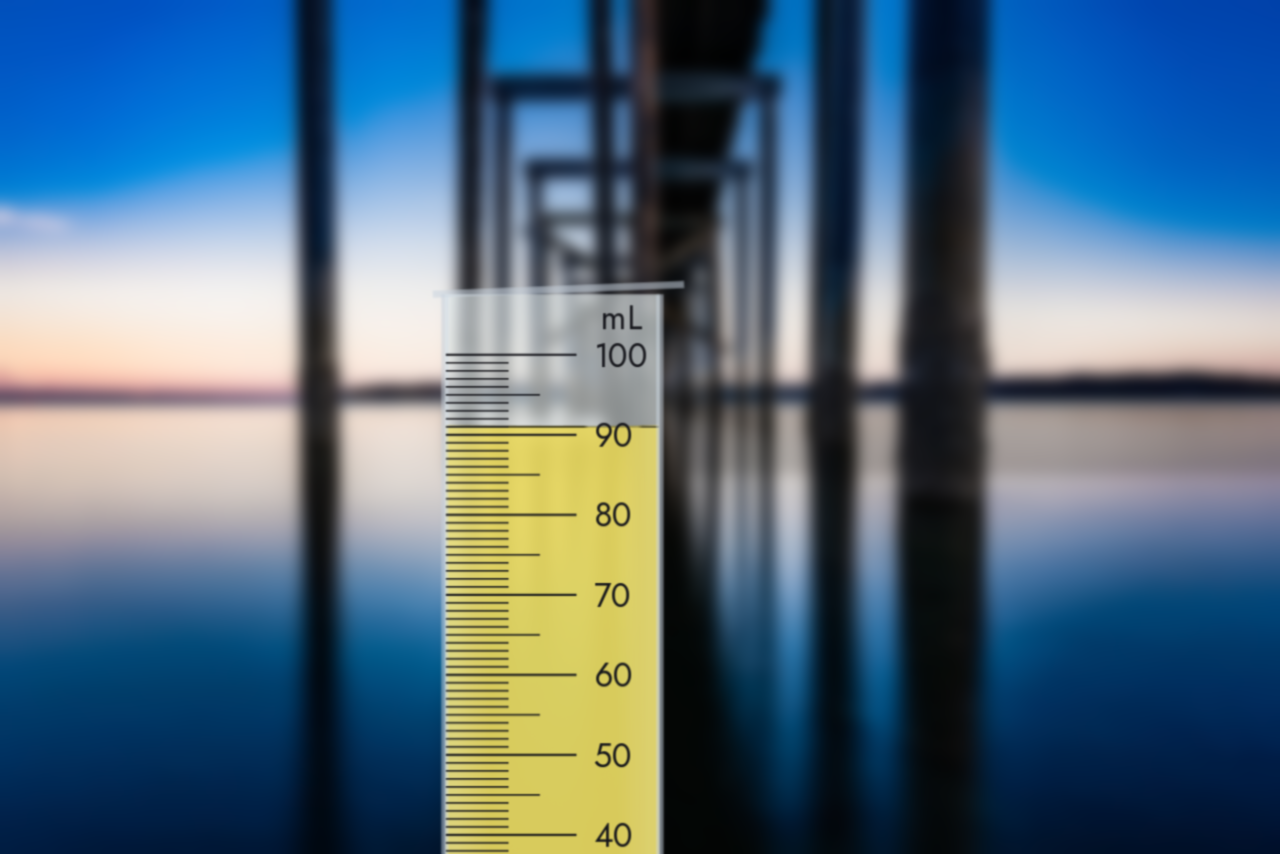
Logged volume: 91 mL
